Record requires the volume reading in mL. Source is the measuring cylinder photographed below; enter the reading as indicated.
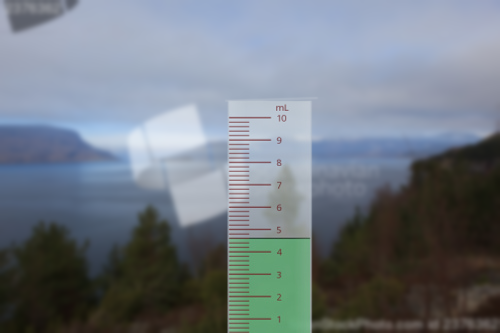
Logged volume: 4.6 mL
